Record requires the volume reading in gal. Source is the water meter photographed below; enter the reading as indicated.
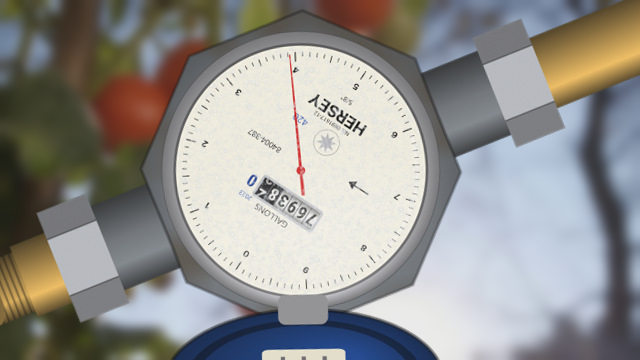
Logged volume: 7693823.9 gal
